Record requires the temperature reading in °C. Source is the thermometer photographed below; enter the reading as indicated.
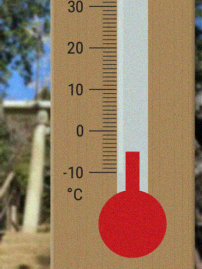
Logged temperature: -5 °C
